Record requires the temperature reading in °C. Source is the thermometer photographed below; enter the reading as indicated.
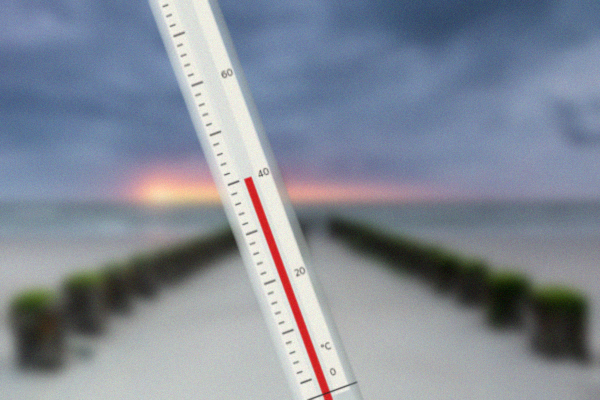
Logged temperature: 40 °C
